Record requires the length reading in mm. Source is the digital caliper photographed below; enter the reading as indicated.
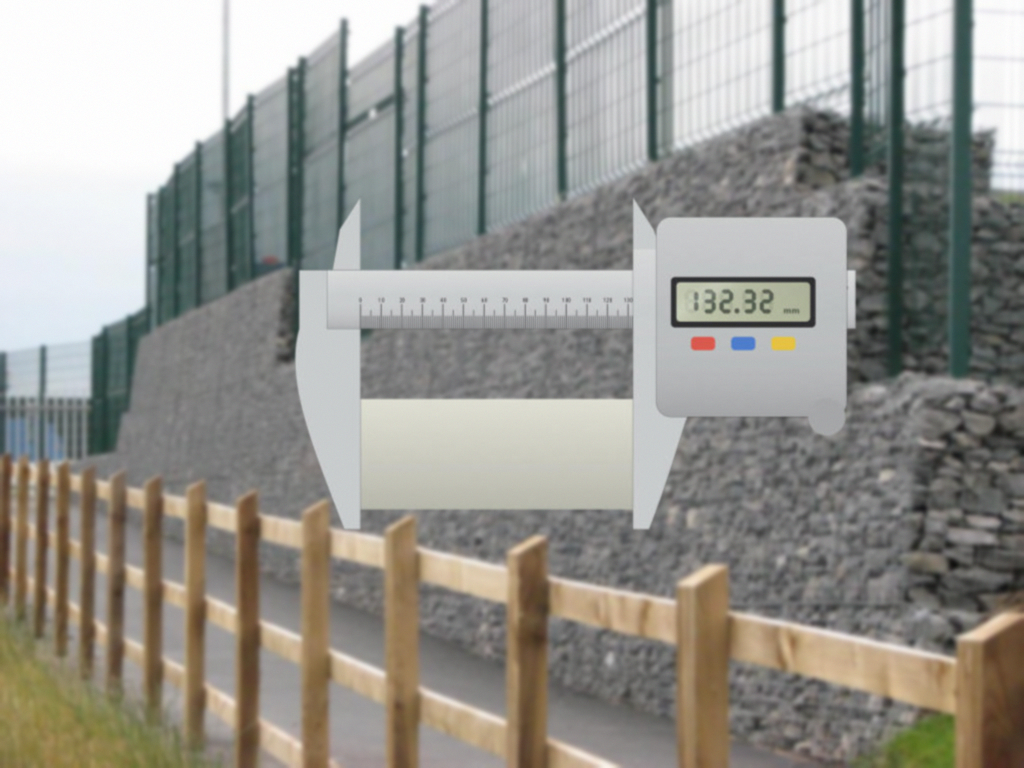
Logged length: 132.32 mm
